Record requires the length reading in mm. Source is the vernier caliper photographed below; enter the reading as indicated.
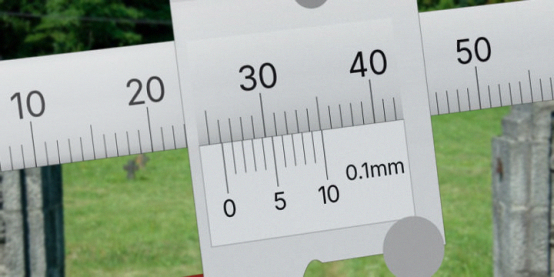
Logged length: 26.1 mm
